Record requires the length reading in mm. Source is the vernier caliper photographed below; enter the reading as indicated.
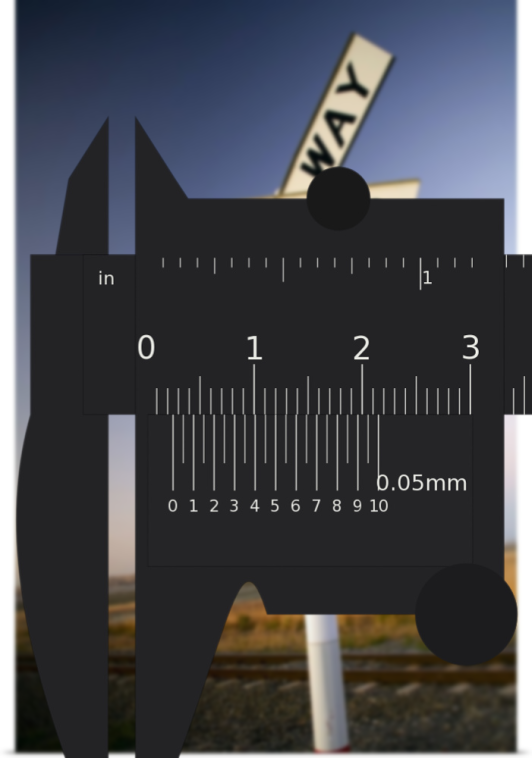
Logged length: 2.5 mm
